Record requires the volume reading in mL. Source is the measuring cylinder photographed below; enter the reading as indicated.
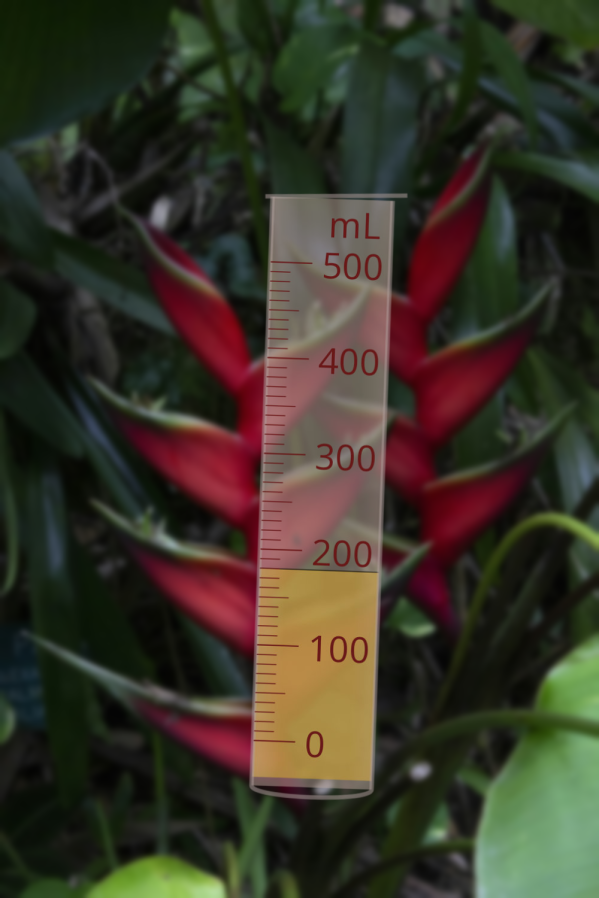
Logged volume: 180 mL
